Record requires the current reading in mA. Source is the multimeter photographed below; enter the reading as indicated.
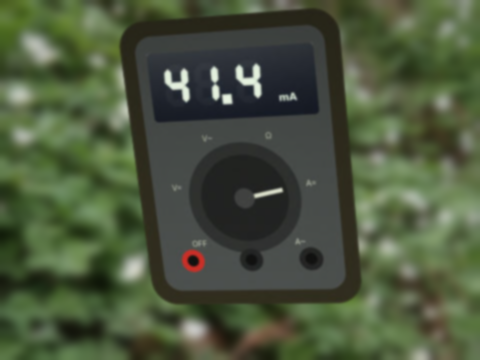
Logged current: 41.4 mA
